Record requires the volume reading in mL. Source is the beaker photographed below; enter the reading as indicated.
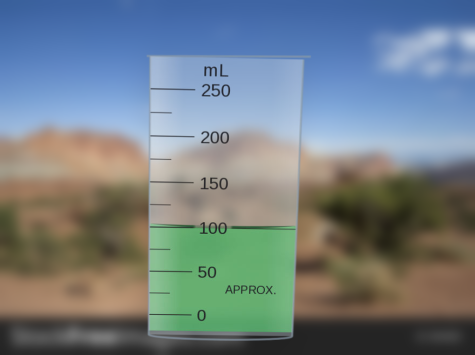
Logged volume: 100 mL
